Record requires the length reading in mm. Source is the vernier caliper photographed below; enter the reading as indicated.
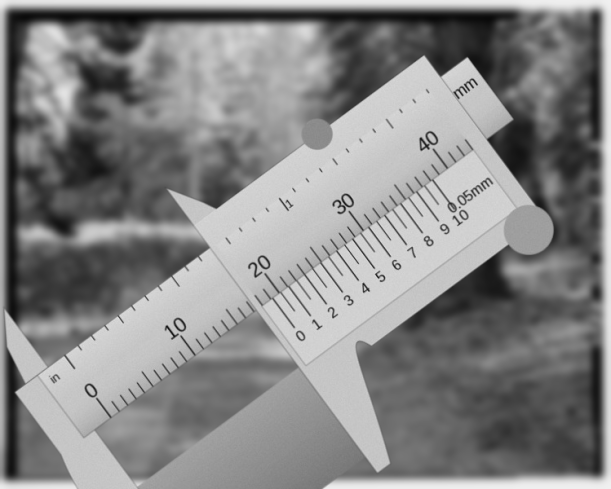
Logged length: 19.2 mm
